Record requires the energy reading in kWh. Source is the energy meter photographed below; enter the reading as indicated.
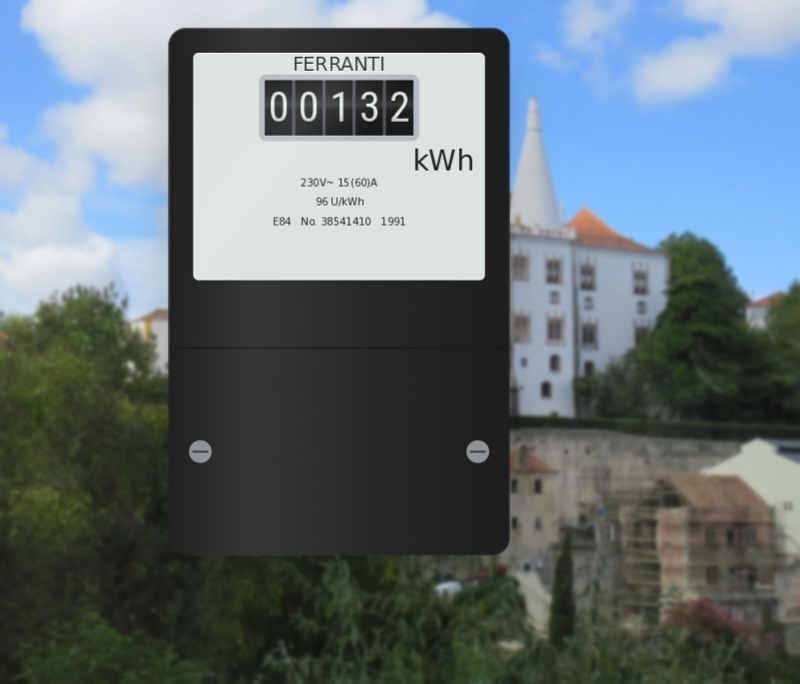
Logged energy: 132 kWh
